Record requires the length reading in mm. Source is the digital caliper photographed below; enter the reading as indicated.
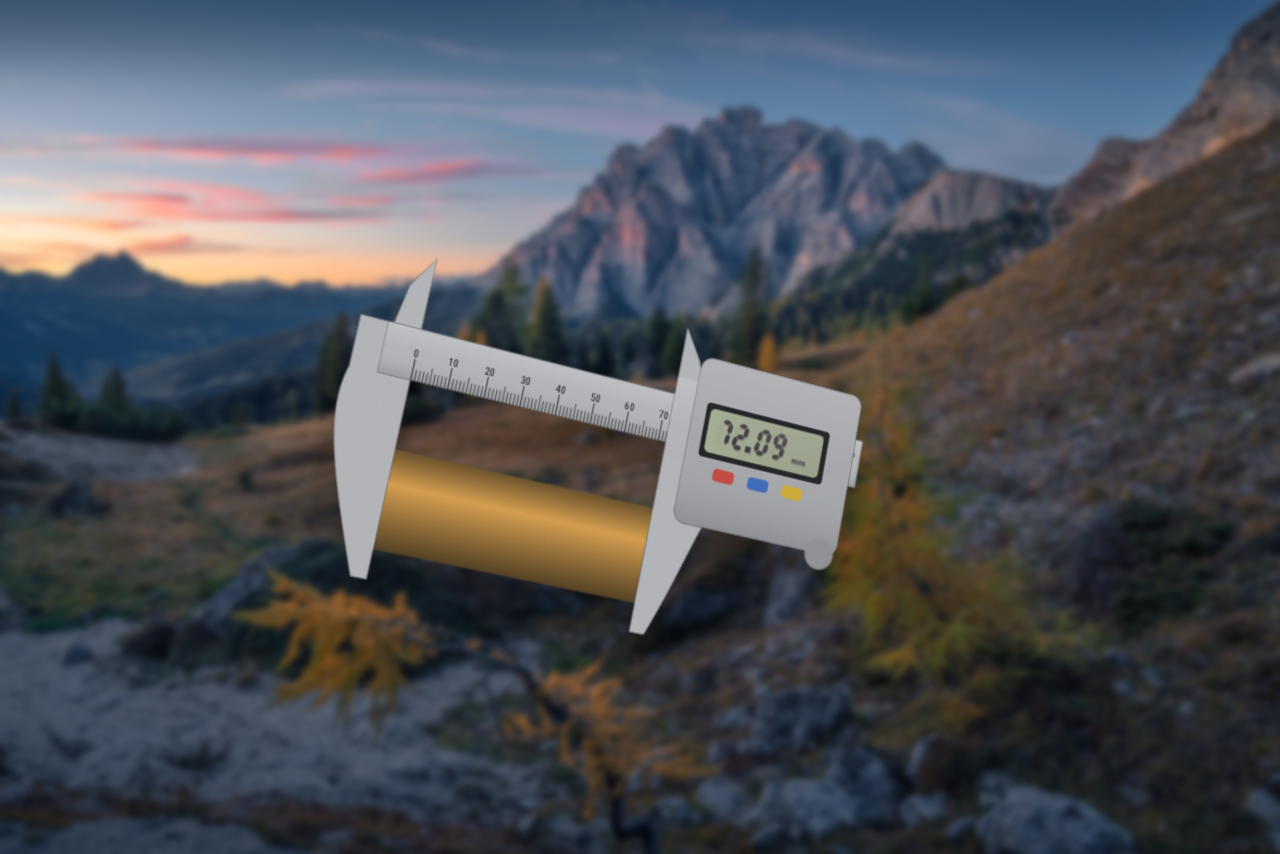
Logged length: 72.09 mm
